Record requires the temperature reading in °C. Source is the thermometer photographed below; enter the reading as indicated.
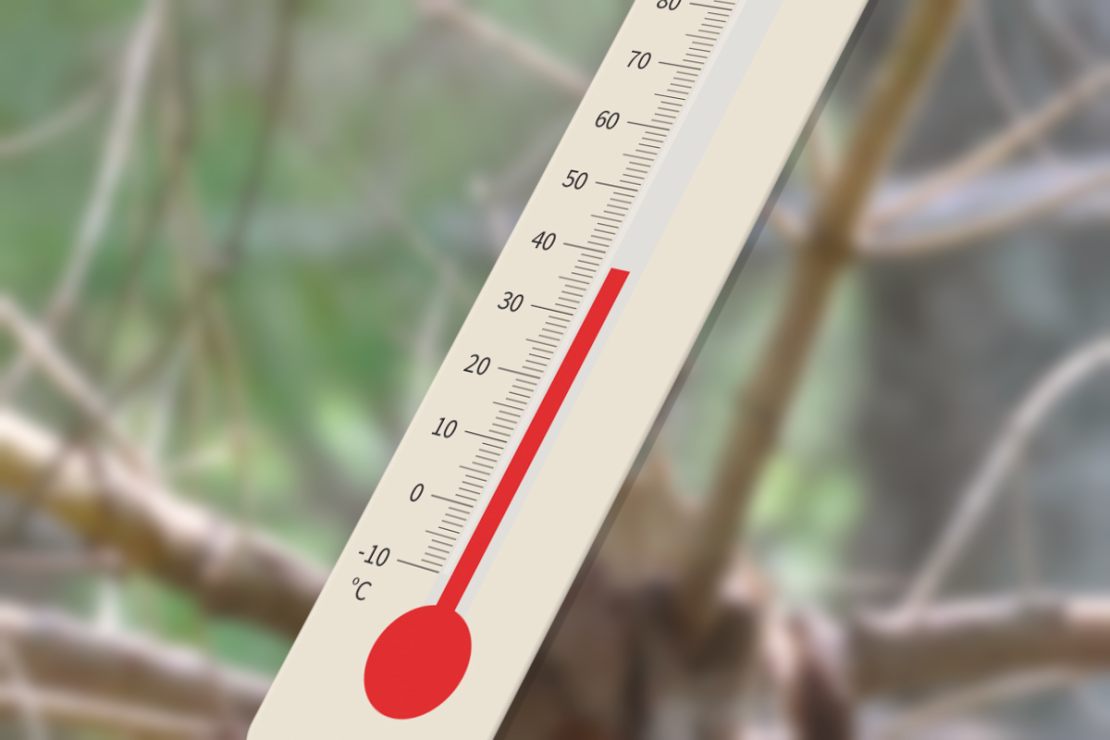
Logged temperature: 38 °C
